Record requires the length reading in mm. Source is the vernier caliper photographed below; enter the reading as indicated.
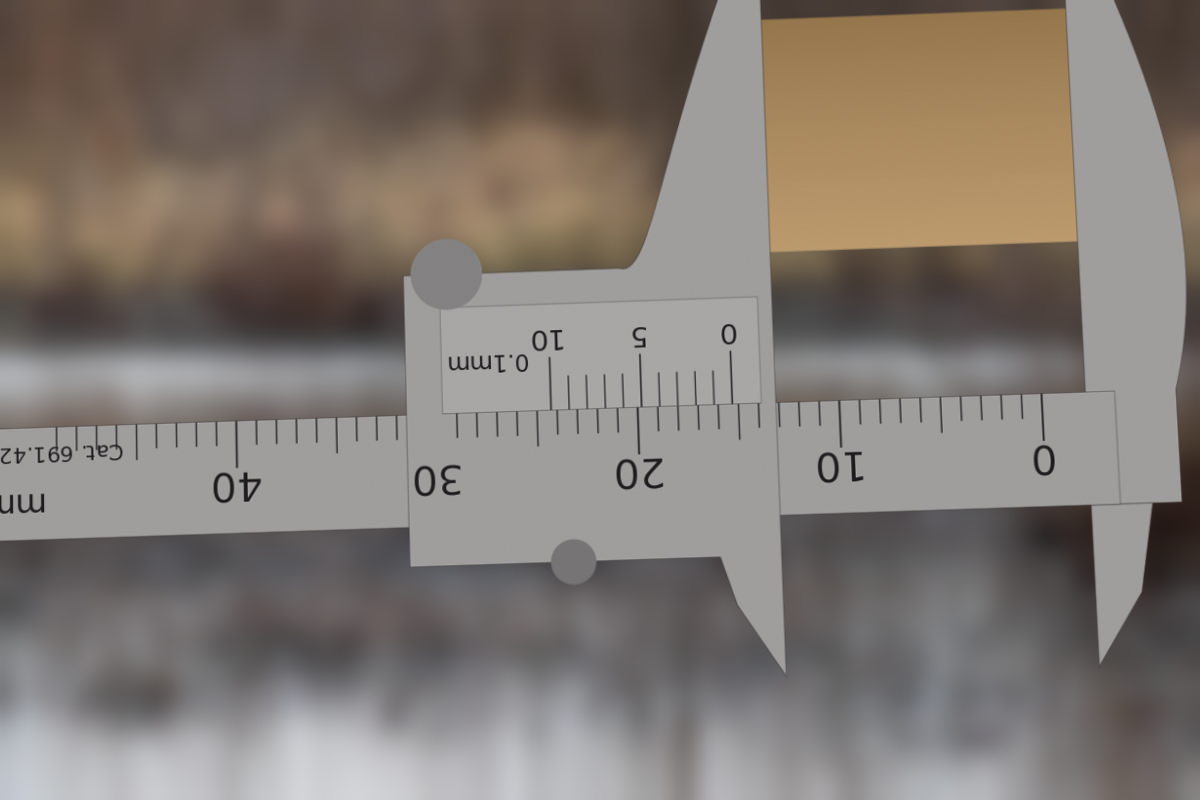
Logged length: 15.3 mm
